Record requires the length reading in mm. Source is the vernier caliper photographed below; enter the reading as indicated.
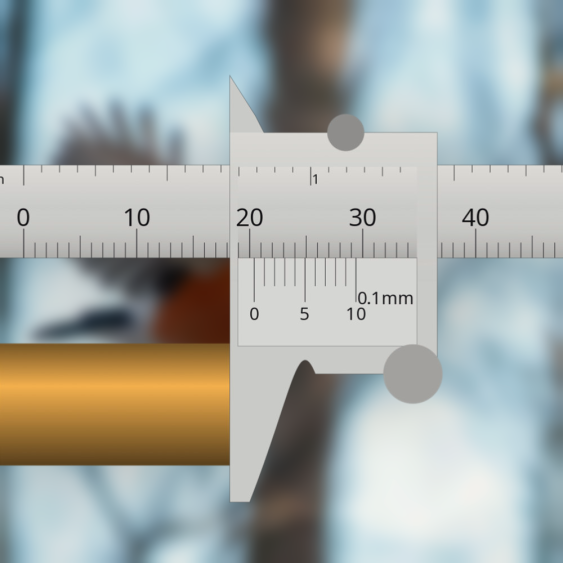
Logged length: 20.4 mm
